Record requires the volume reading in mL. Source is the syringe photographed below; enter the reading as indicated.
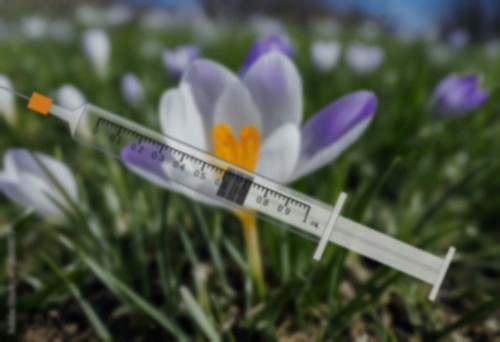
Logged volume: 0.6 mL
